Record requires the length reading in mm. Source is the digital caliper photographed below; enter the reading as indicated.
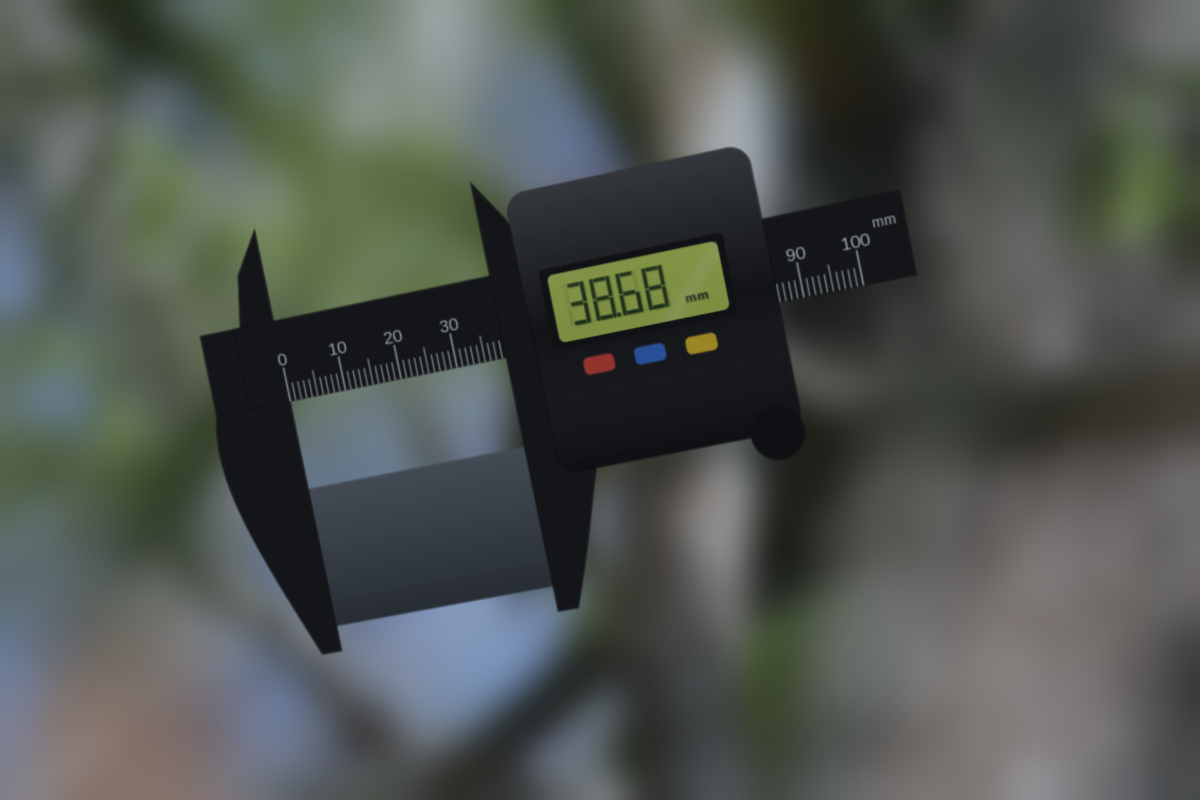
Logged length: 38.68 mm
